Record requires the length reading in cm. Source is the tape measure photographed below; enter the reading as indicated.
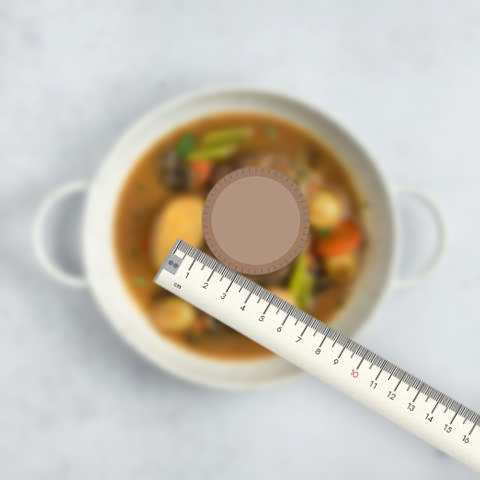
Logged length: 5 cm
